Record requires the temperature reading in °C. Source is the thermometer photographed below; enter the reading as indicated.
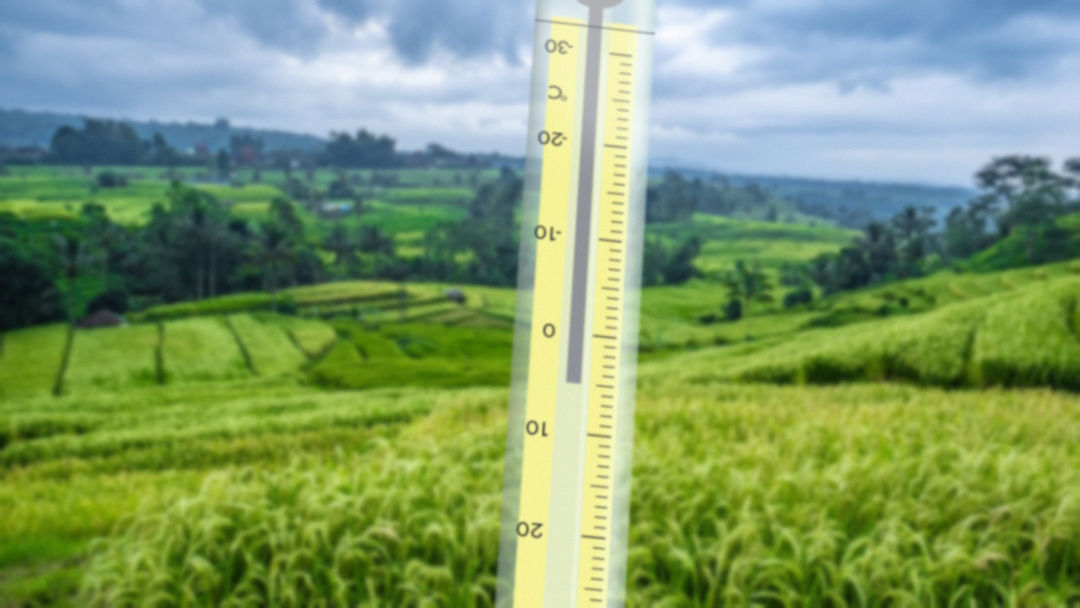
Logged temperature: 5 °C
